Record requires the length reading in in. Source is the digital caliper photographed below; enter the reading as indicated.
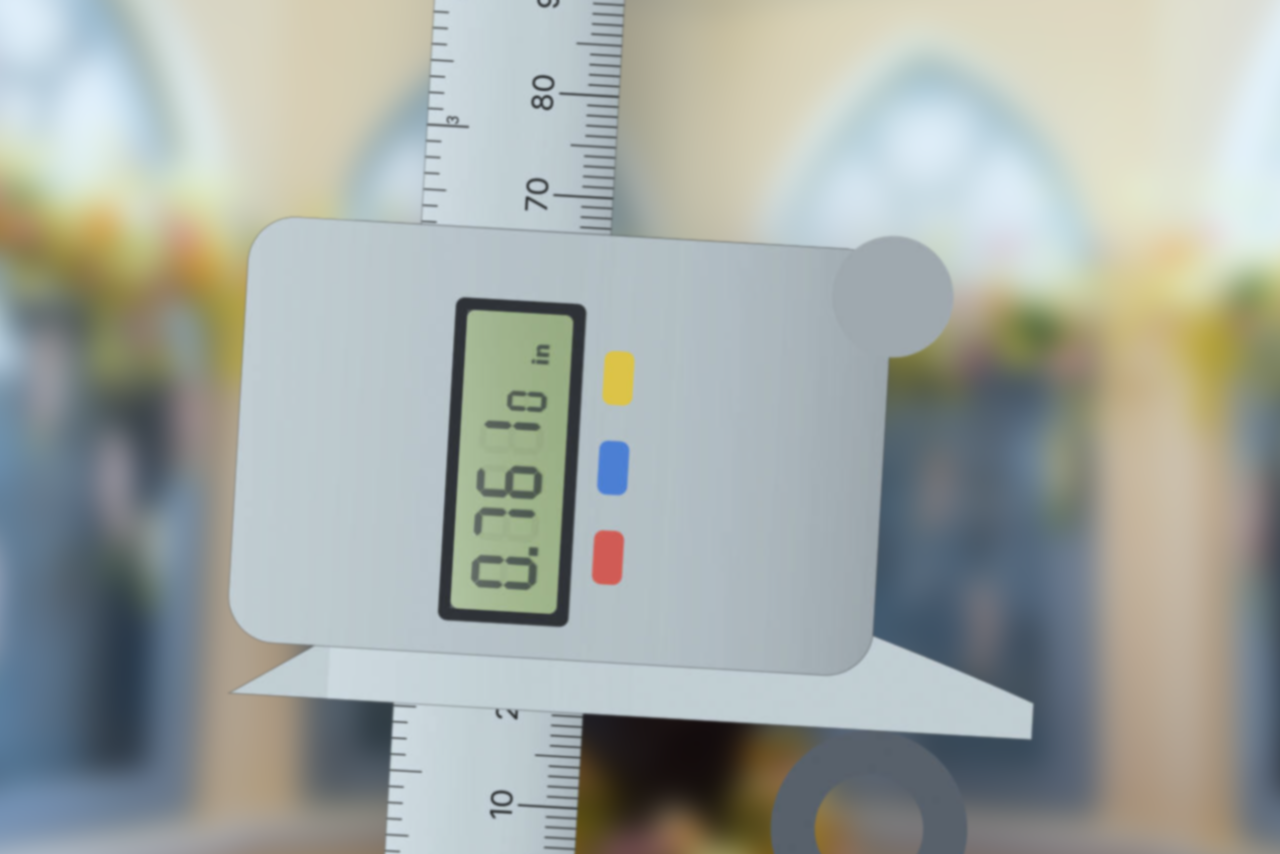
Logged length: 0.7610 in
